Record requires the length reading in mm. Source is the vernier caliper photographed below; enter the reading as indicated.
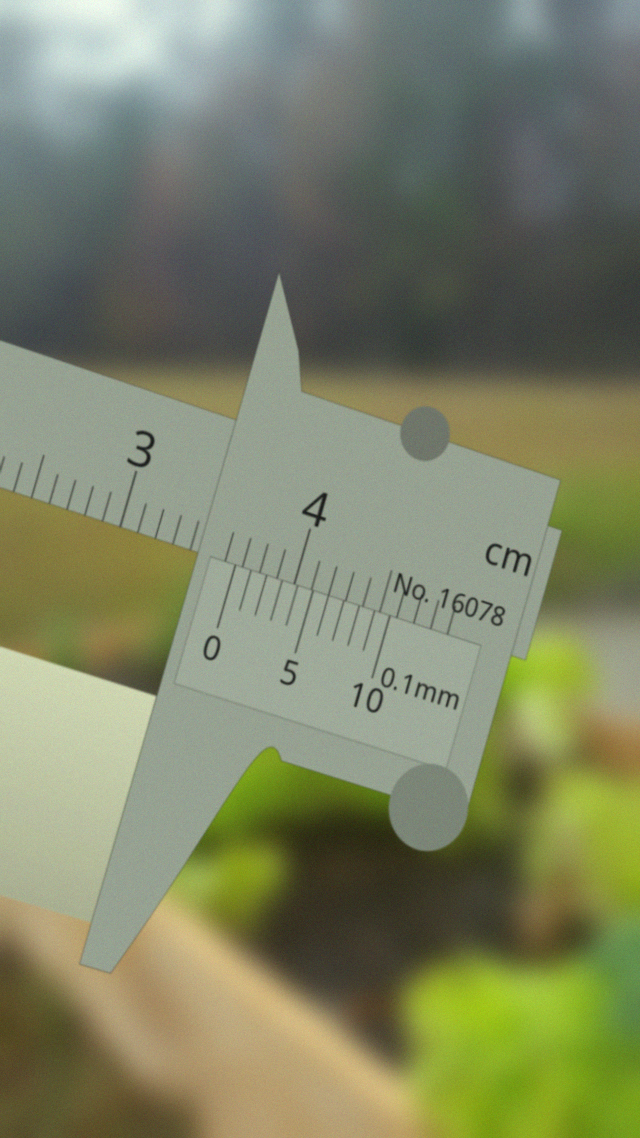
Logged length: 36.6 mm
